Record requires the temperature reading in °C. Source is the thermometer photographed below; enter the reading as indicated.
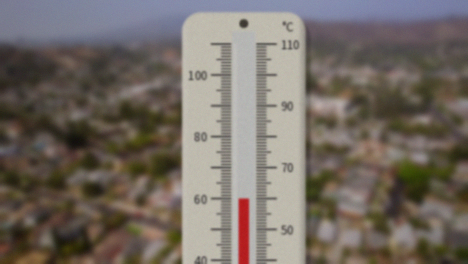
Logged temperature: 60 °C
